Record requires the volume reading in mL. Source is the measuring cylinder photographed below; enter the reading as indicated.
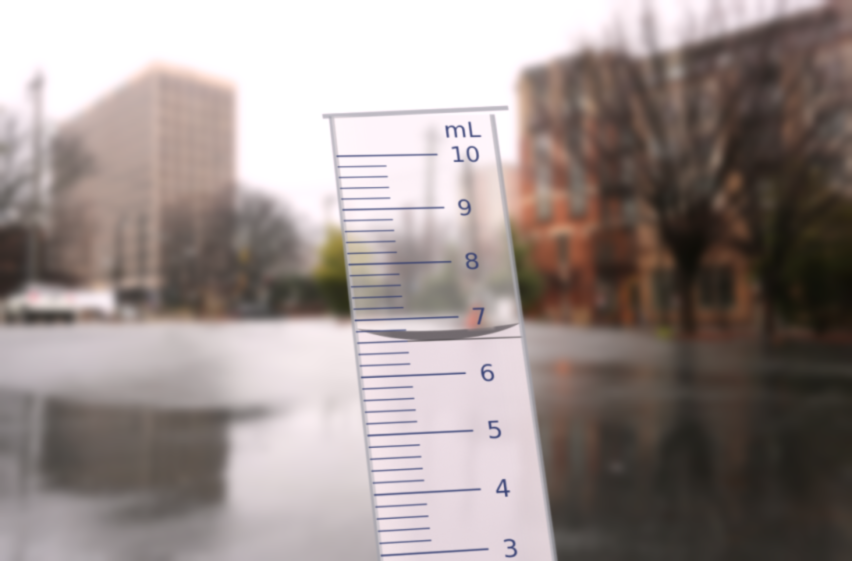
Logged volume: 6.6 mL
